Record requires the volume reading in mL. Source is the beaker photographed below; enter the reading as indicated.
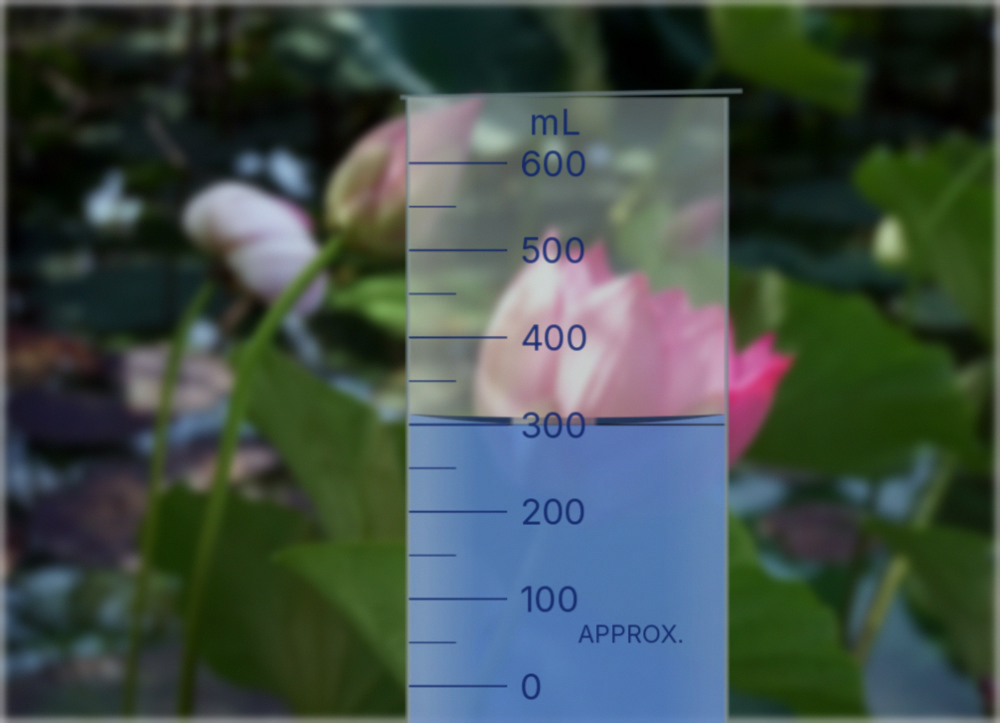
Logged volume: 300 mL
